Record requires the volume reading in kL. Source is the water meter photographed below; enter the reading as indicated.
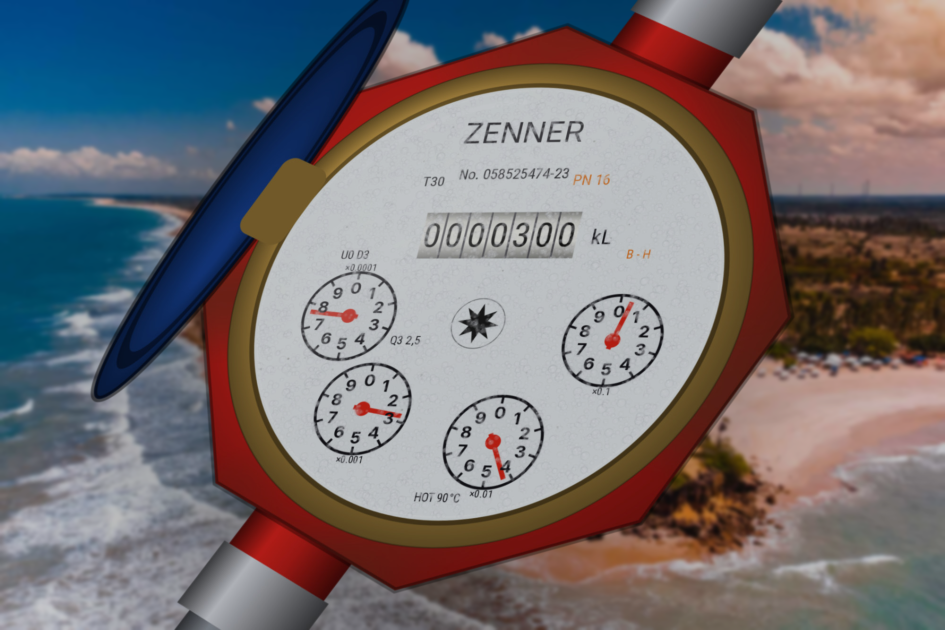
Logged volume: 300.0427 kL
